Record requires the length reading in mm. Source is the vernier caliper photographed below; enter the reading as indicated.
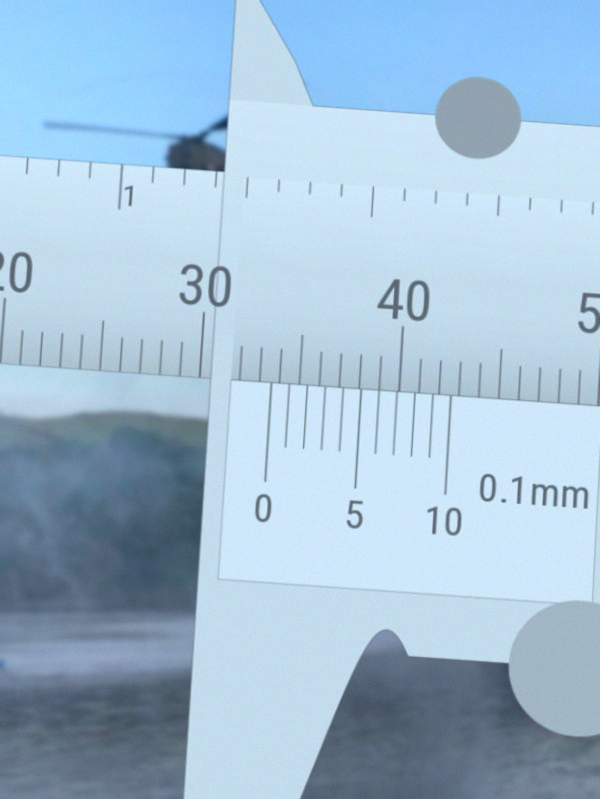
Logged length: 33.6 mm
